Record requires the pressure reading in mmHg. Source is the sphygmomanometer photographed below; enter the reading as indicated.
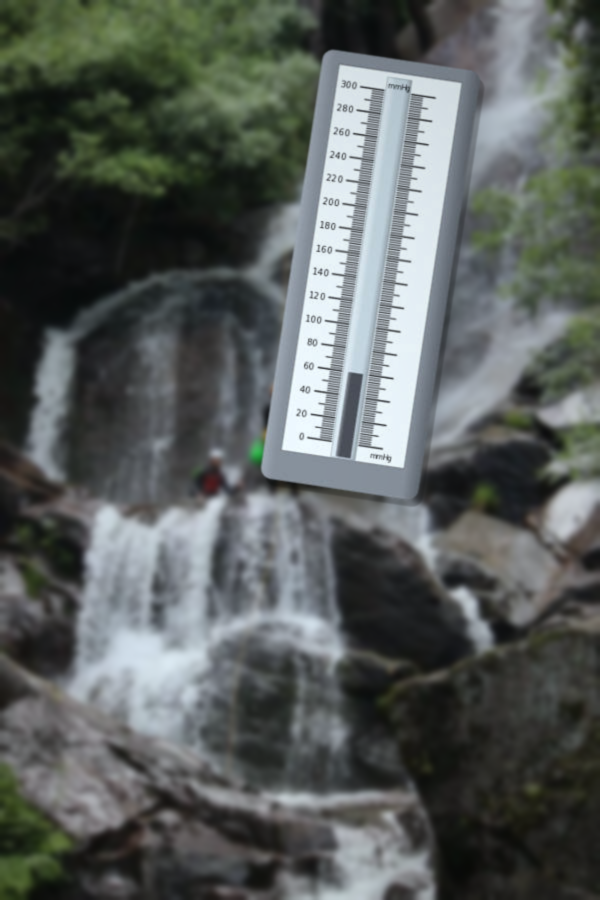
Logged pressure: 60 mmHg
